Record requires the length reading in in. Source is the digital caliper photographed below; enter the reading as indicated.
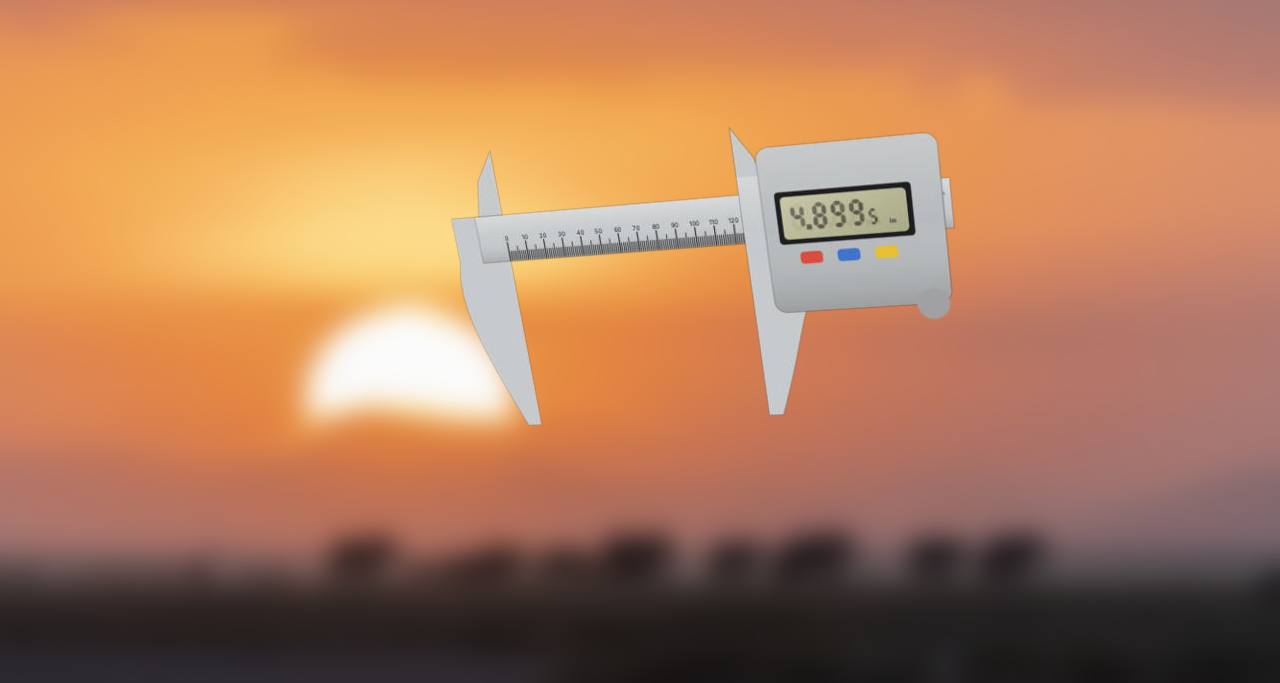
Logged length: 4.8995 in
